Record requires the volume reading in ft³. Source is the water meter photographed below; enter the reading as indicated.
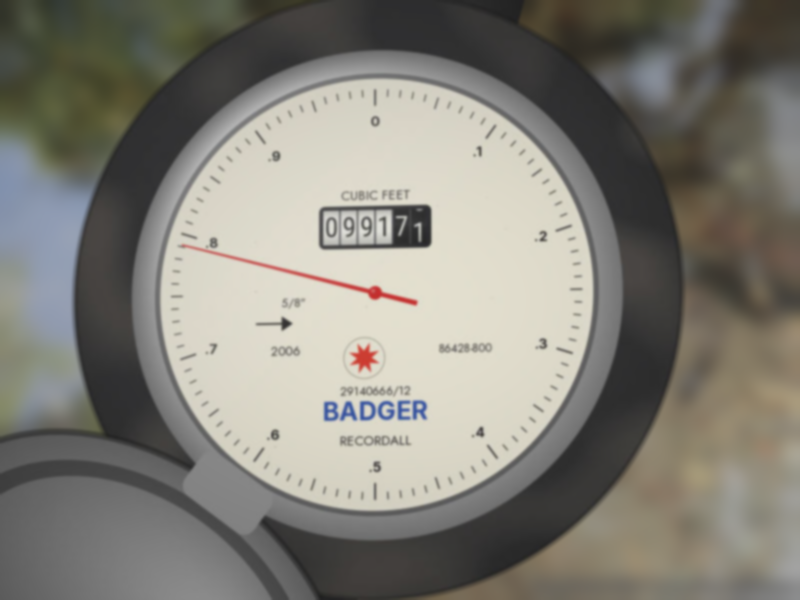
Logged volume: 99170.79 ft³
